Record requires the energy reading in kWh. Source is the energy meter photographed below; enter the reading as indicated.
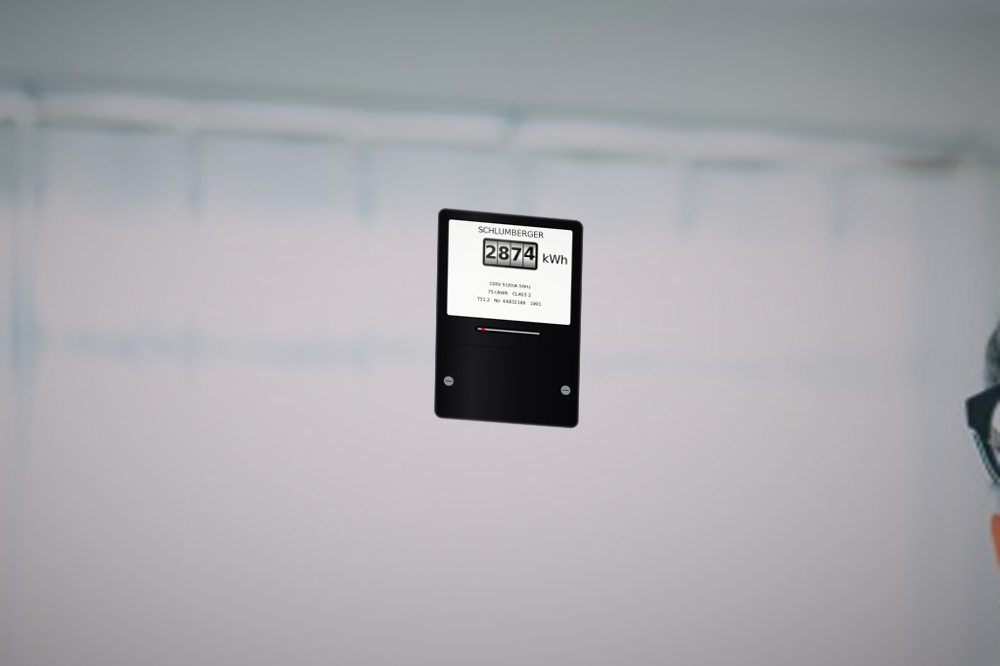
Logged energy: 2874 kWh
